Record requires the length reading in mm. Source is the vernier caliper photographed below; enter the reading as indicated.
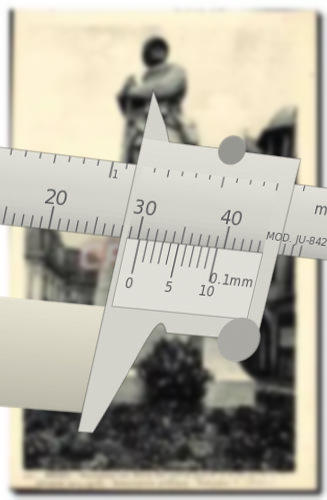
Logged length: 30.2 mm
